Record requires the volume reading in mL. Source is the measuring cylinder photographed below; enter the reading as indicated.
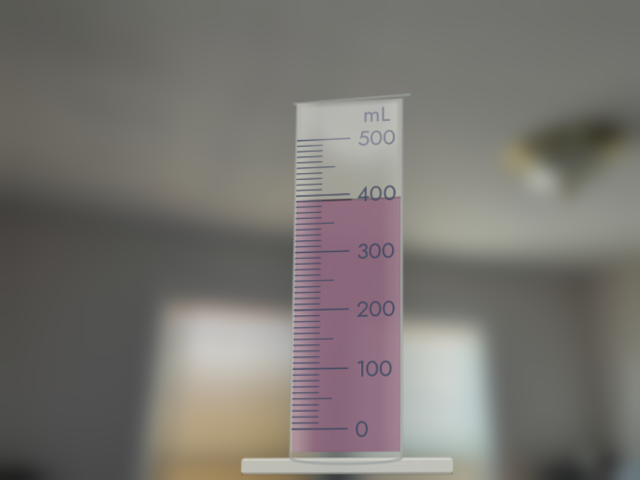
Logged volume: 390 mL
